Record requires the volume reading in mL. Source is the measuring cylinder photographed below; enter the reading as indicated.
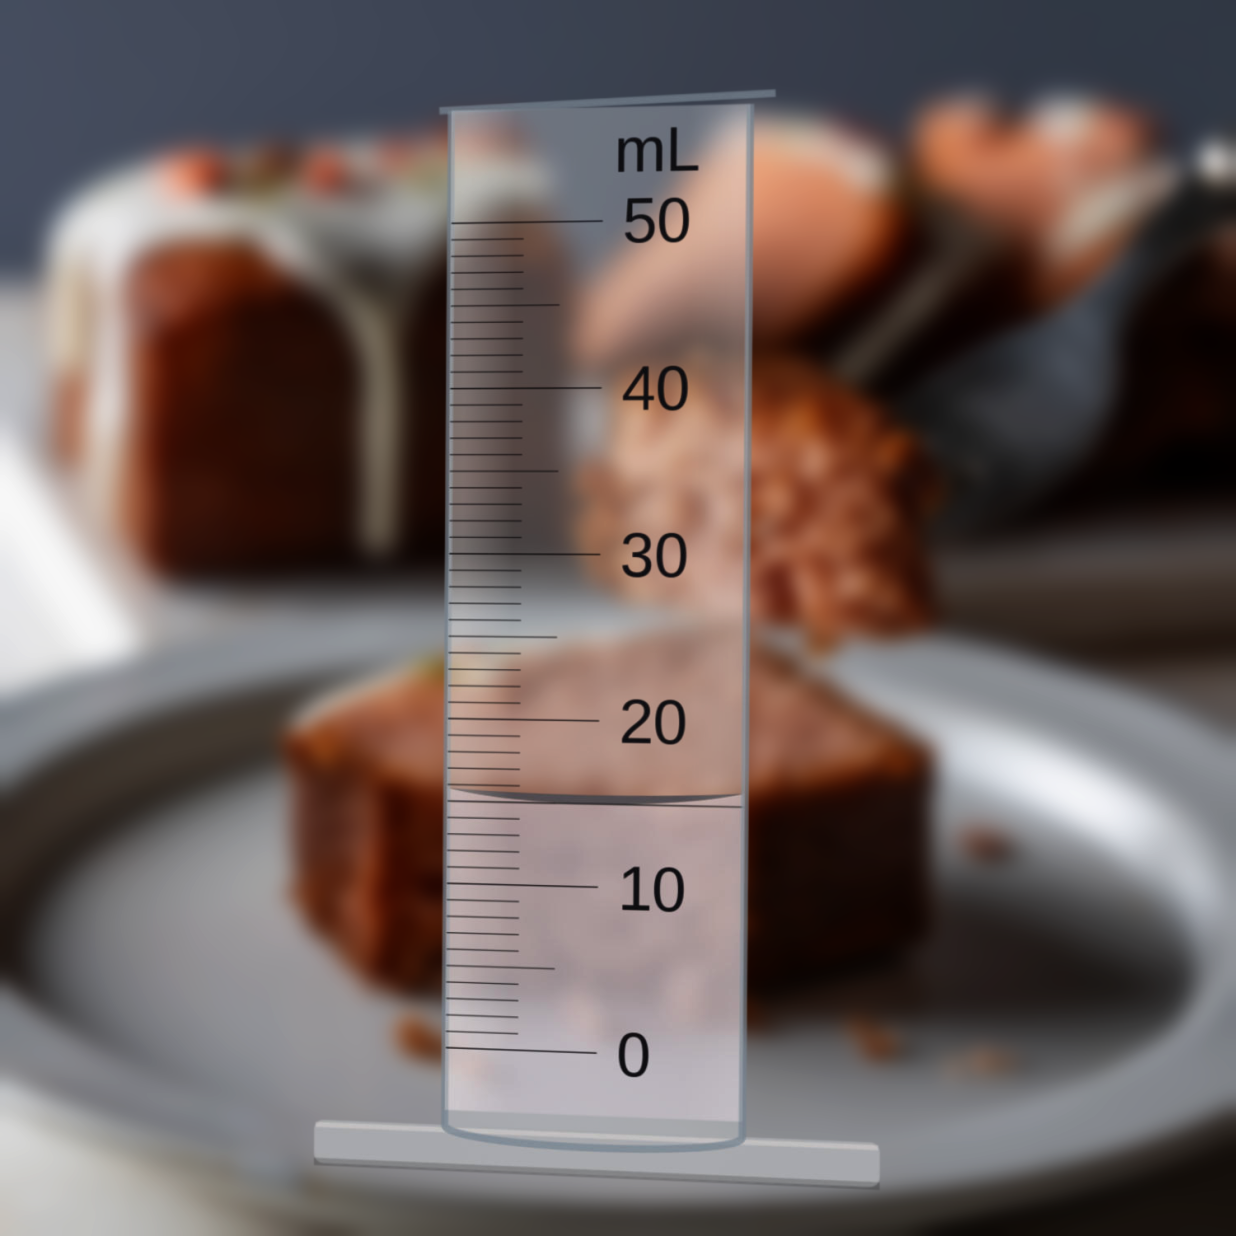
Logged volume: 15 mL
